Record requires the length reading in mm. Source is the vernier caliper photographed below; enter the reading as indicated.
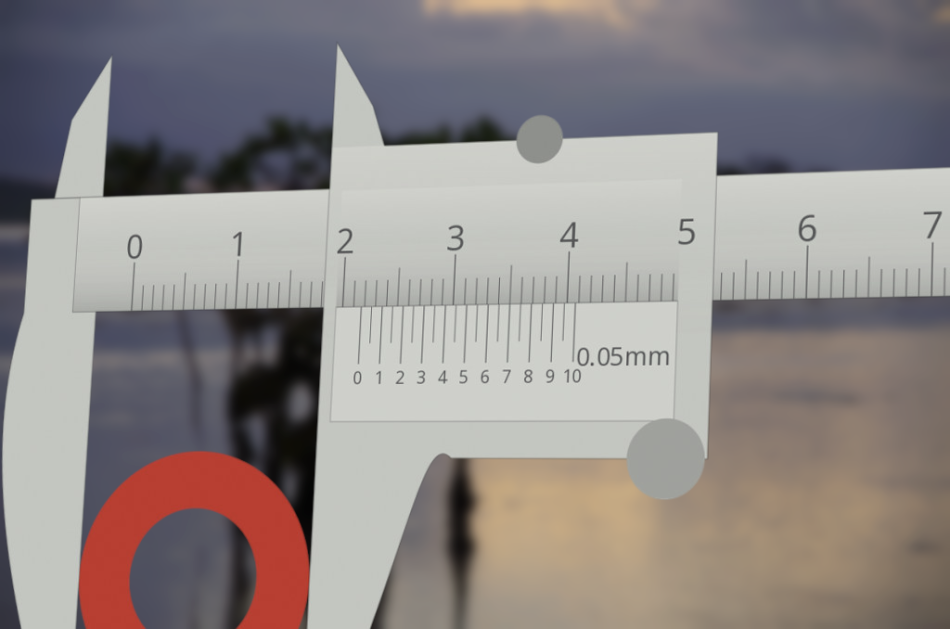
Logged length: 21.7 mm
